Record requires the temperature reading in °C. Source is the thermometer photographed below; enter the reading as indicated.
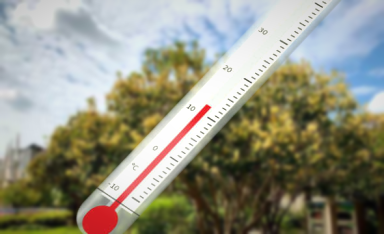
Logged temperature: 12 °C
